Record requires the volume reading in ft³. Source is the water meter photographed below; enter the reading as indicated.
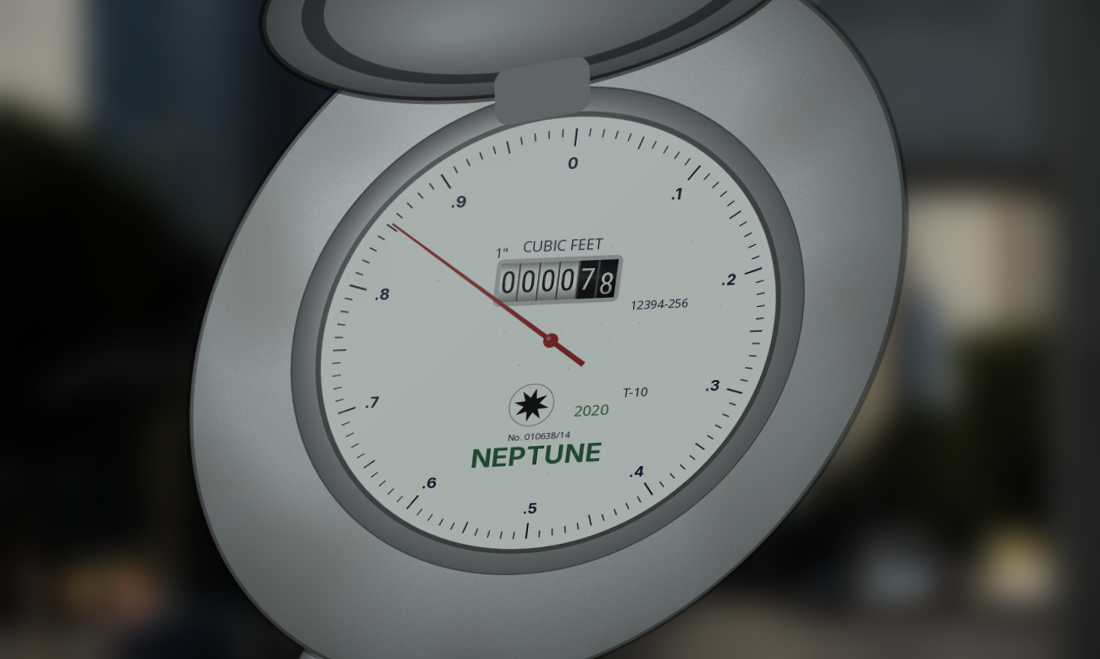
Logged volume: 77.85 ft³
